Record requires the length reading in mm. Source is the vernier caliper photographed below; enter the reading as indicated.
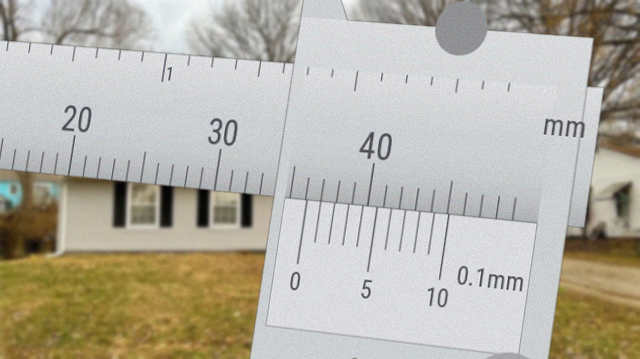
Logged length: 36.1 mm
